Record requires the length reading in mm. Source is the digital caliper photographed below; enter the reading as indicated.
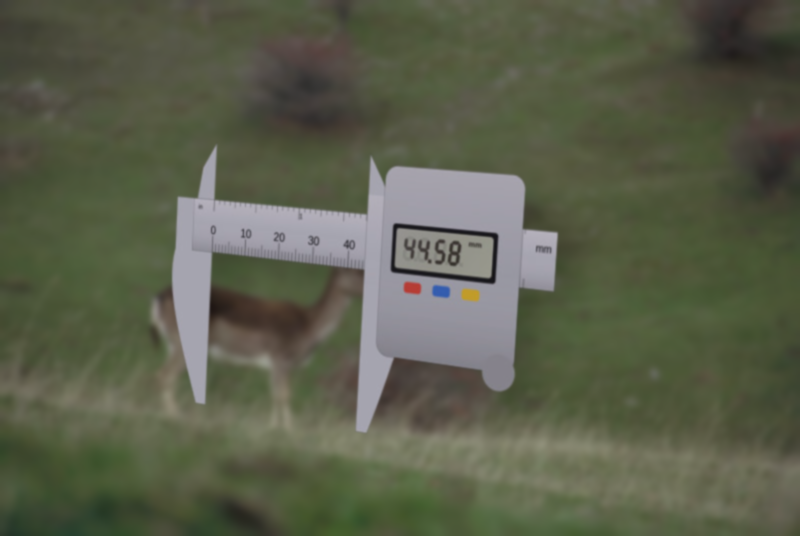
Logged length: 44.58 mm
